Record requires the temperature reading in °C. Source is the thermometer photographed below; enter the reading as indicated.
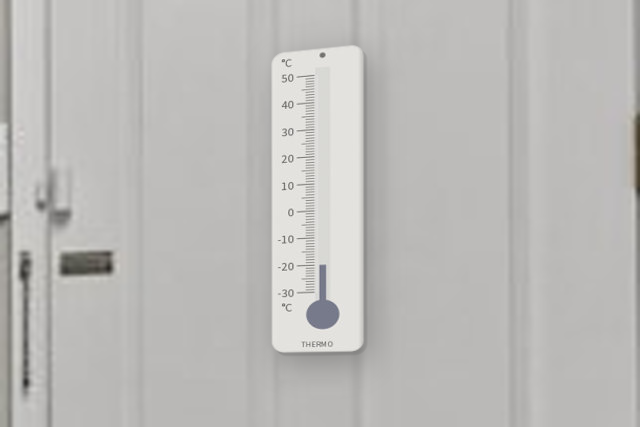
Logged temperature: -20 °C
